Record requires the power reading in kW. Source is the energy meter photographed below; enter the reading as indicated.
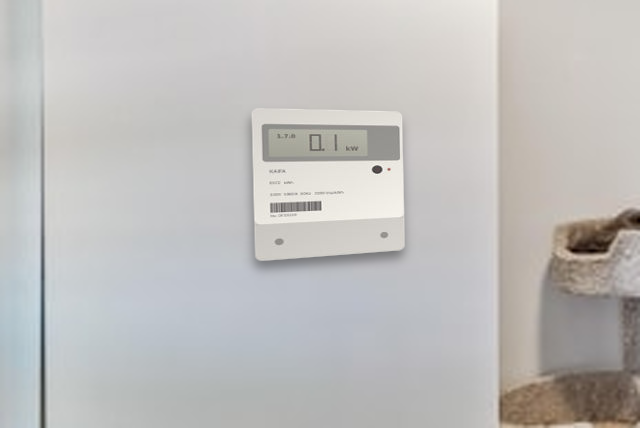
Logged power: 0.1 kW
